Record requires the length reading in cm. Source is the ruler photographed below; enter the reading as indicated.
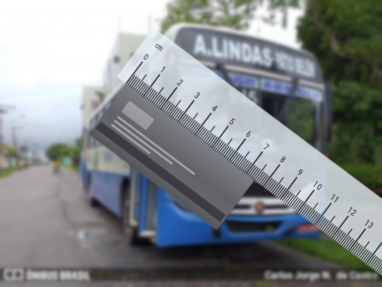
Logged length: 7.5 cm
